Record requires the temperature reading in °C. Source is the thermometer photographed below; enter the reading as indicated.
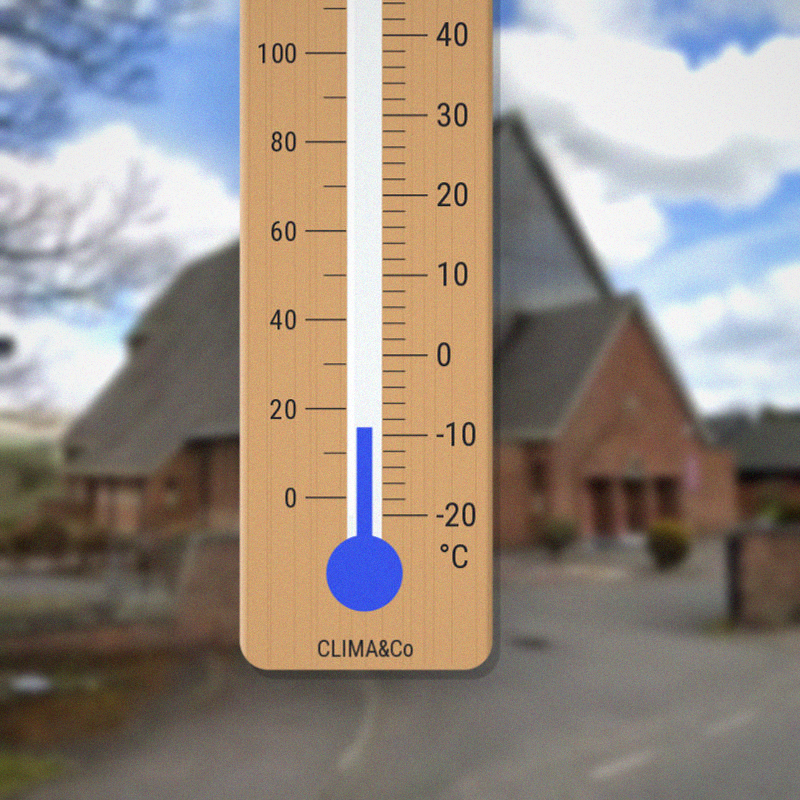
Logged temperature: -9 °C
